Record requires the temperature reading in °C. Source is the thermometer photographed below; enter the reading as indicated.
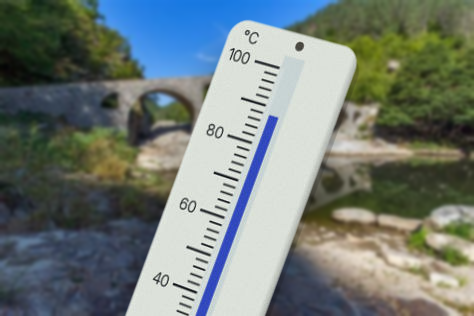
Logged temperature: 88 °C
